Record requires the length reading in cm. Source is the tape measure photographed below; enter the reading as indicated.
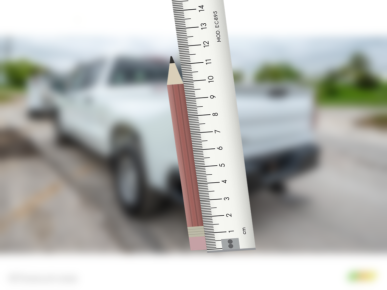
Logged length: 11.5 cm
